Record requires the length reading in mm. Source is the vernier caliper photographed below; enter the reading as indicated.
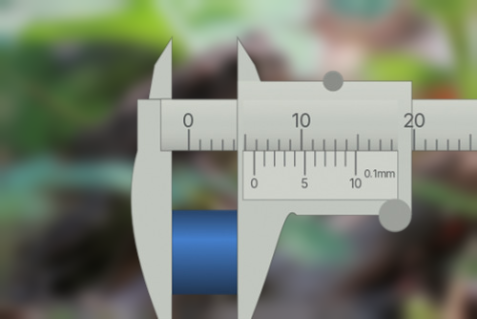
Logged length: 5.8 mm
